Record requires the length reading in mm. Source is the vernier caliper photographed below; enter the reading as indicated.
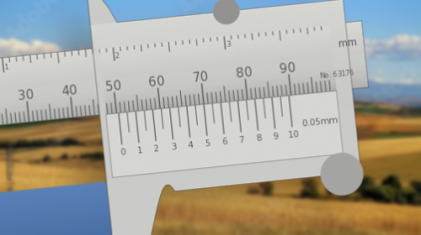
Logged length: 50.5 mm
